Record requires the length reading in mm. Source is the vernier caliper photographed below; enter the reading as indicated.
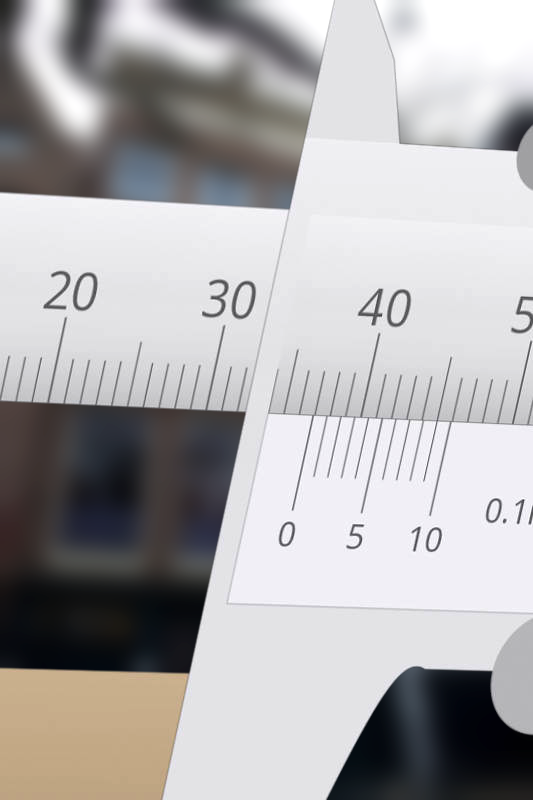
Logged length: 36.9 mm
